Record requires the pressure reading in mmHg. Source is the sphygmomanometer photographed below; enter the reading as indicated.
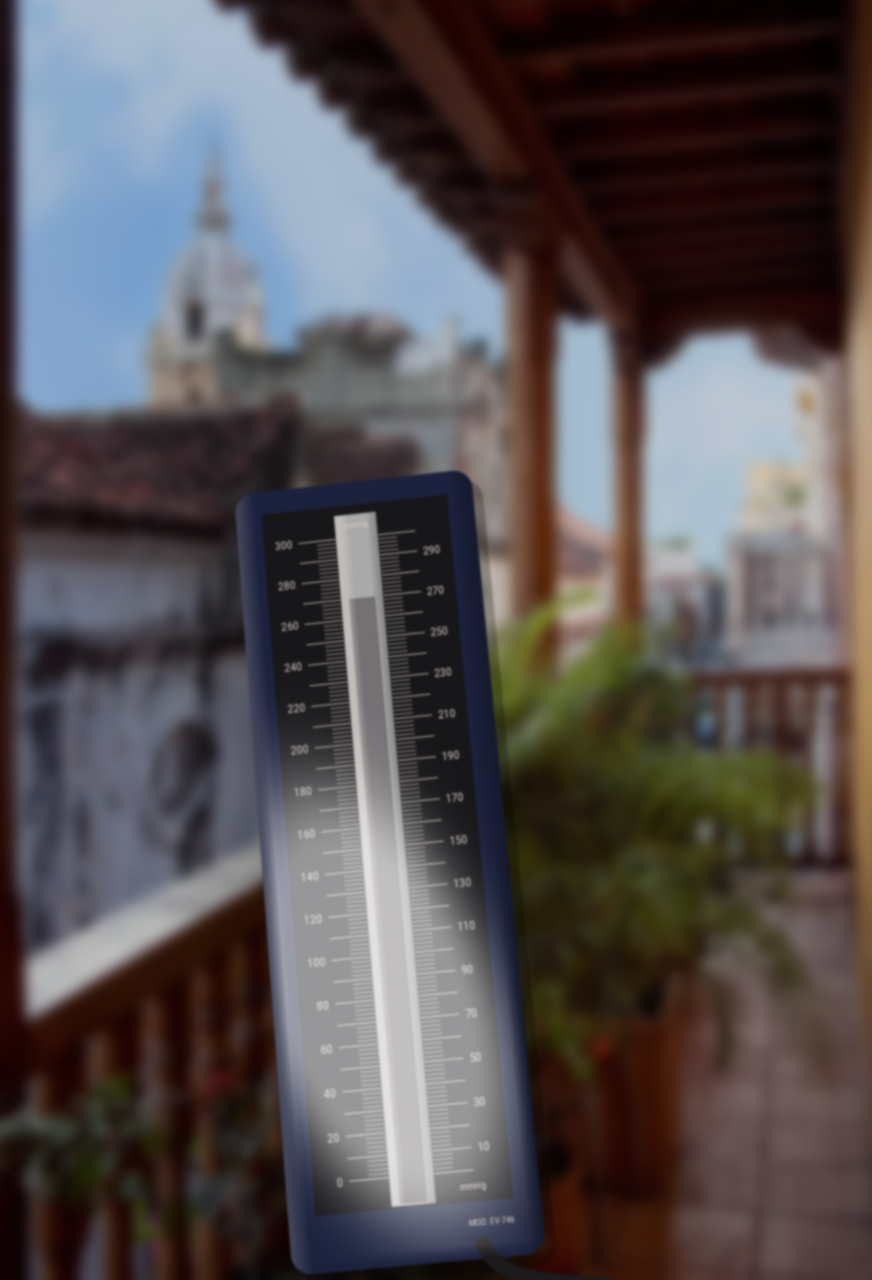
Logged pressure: 270 mmHg
